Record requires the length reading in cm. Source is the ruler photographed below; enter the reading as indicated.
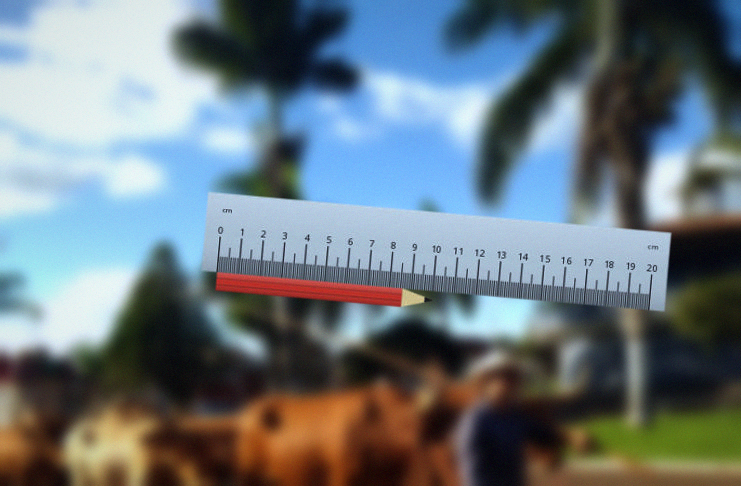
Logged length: 10 cm
